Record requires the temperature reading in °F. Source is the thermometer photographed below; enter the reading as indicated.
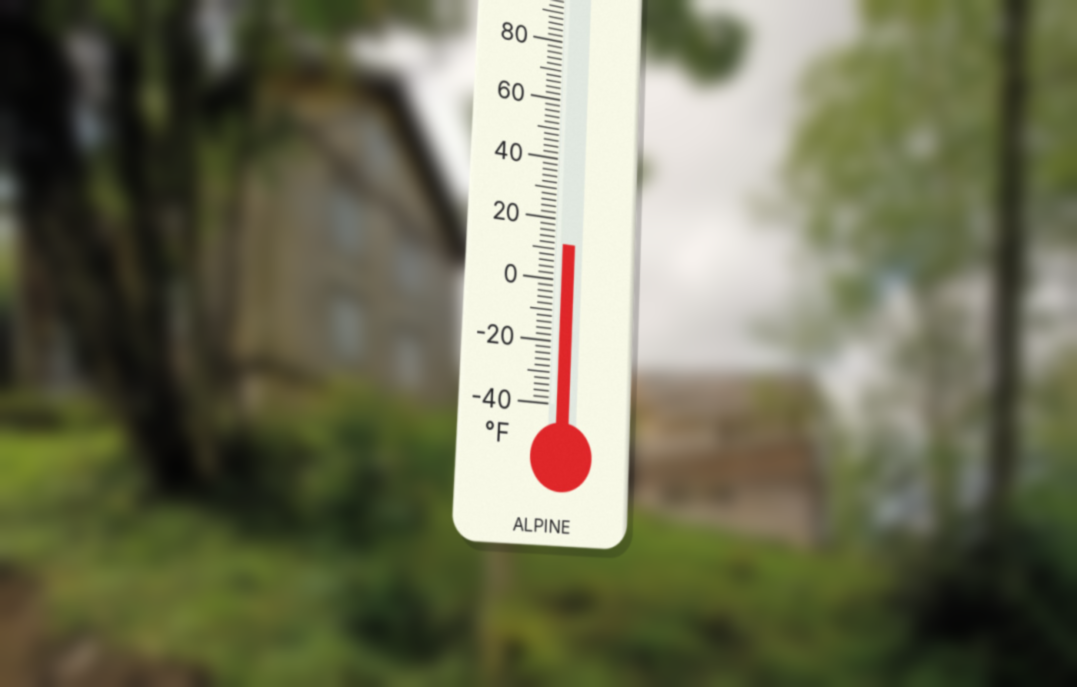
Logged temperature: 12 °F
